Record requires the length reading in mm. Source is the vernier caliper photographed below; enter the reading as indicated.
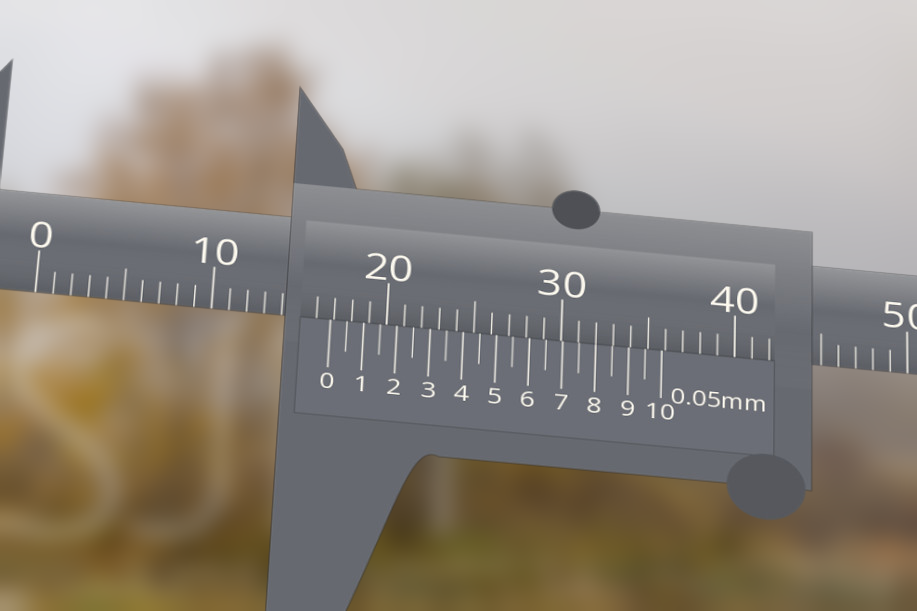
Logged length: 16.8 mm
